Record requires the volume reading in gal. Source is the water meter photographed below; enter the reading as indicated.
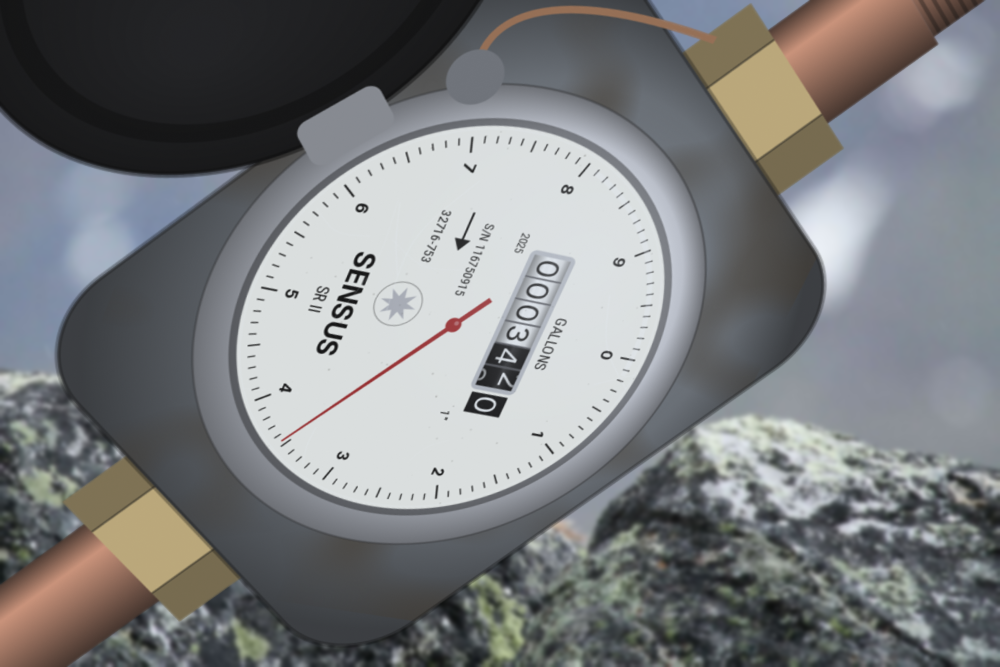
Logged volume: 3423.5 gal
